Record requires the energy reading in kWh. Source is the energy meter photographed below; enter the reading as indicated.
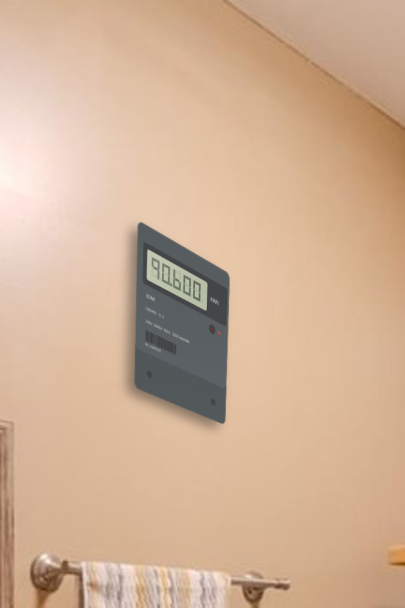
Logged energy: 90.600 kWh
